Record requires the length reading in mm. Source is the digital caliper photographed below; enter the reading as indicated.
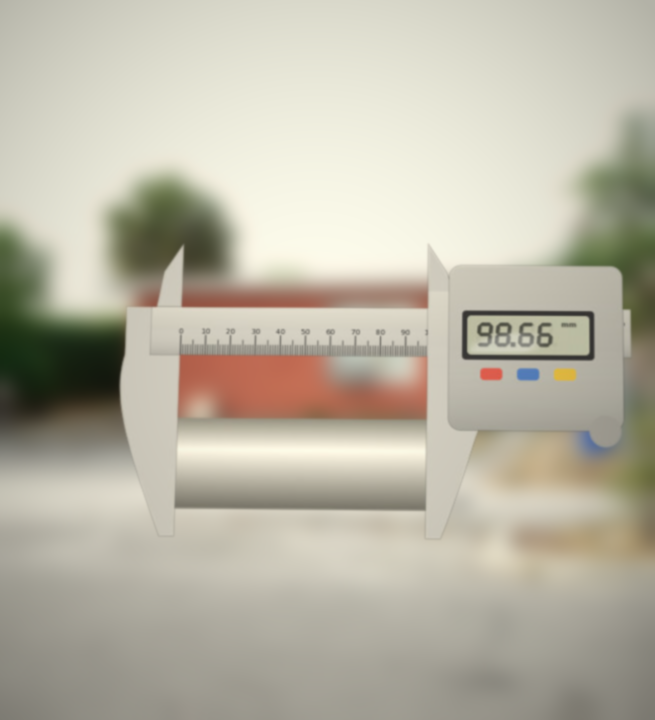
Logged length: 98.66 mm
